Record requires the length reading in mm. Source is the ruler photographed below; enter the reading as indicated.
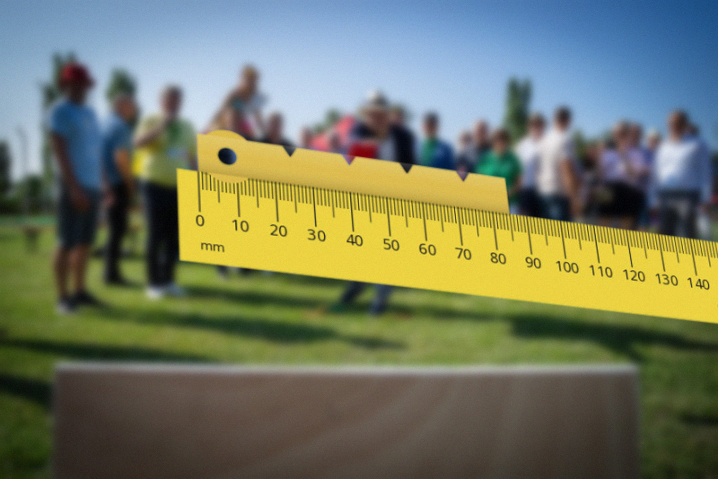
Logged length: 85 mm
